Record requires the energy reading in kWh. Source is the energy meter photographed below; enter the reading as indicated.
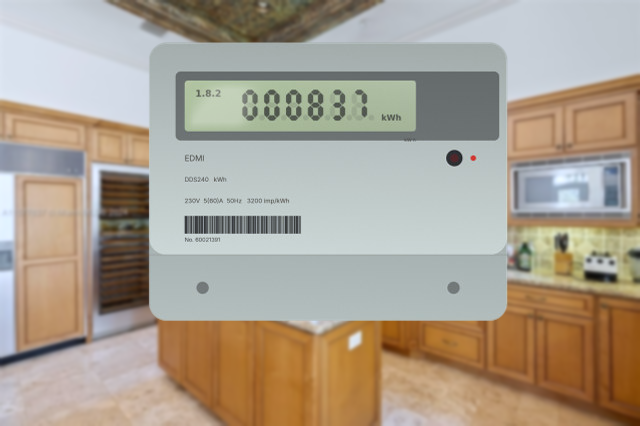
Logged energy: 837 kWh
